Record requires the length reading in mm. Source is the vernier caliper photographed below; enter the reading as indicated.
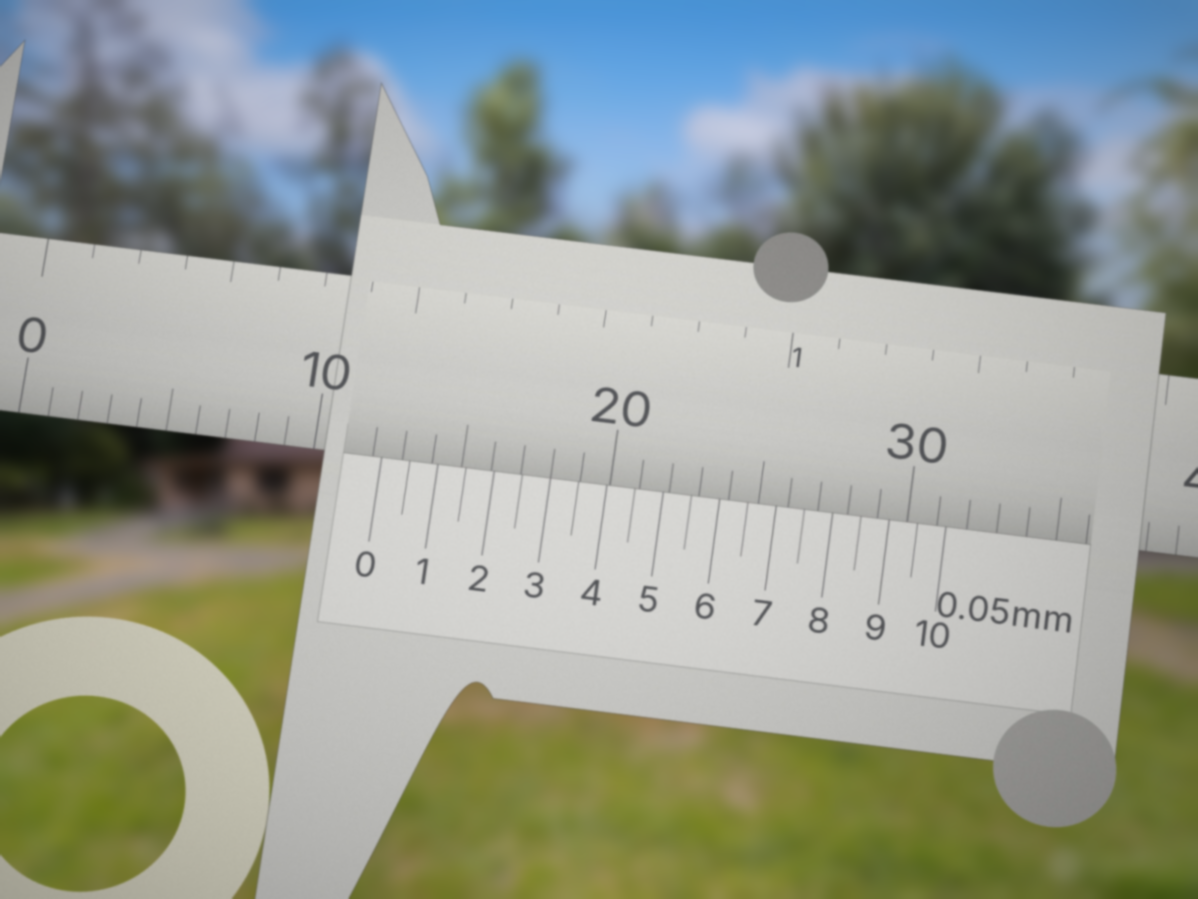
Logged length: 12.30 mm
